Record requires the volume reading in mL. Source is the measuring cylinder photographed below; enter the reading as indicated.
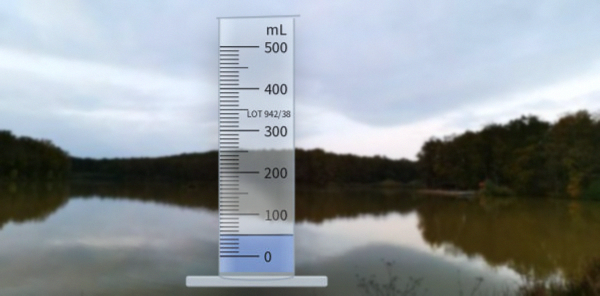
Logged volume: 50 mL
